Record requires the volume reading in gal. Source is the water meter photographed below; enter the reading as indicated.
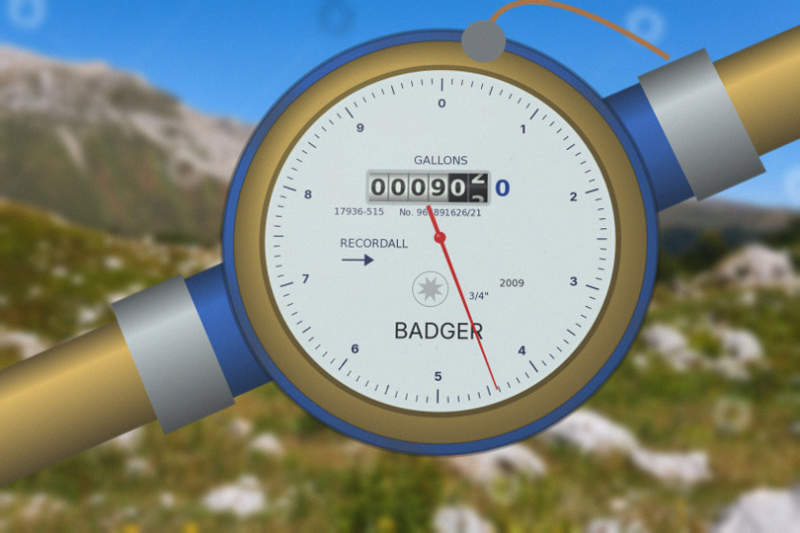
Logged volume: 9024.4 gal
